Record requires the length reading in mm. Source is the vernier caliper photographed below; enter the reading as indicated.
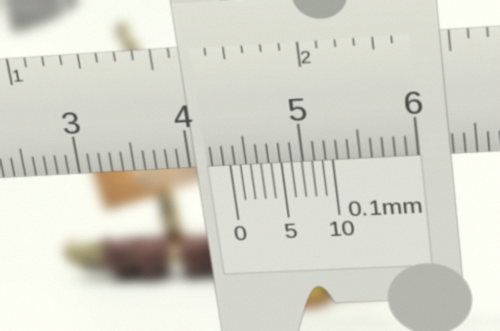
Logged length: 43.6 mm
